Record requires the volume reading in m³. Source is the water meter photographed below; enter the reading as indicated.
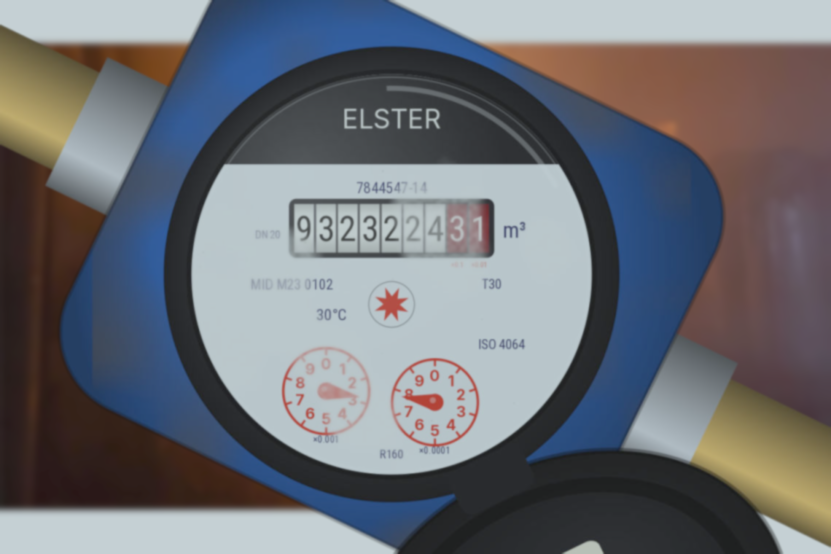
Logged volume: 9323224.3127 m³
